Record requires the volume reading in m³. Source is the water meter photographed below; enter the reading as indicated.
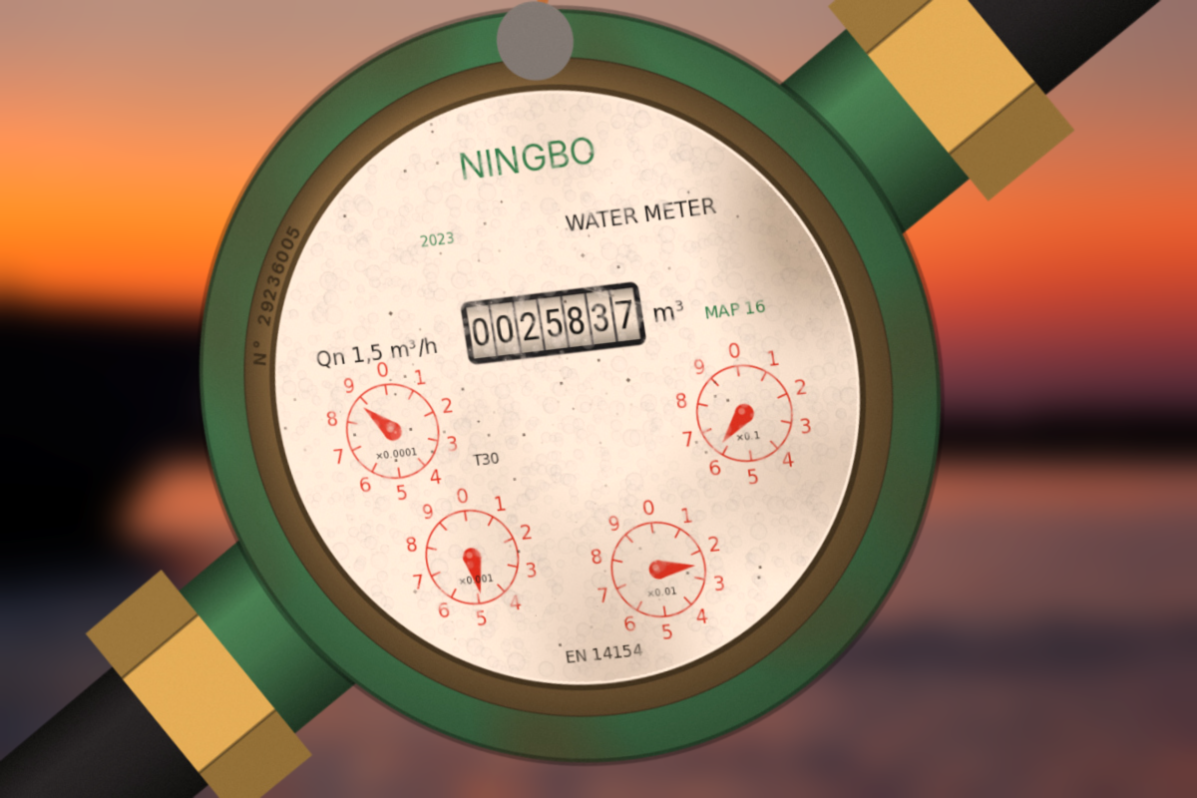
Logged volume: 25837.6248 m³
